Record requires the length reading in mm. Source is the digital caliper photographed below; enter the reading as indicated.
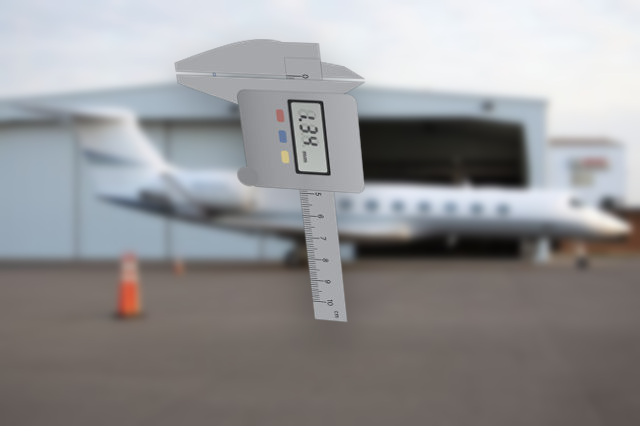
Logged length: 1.34 mm
